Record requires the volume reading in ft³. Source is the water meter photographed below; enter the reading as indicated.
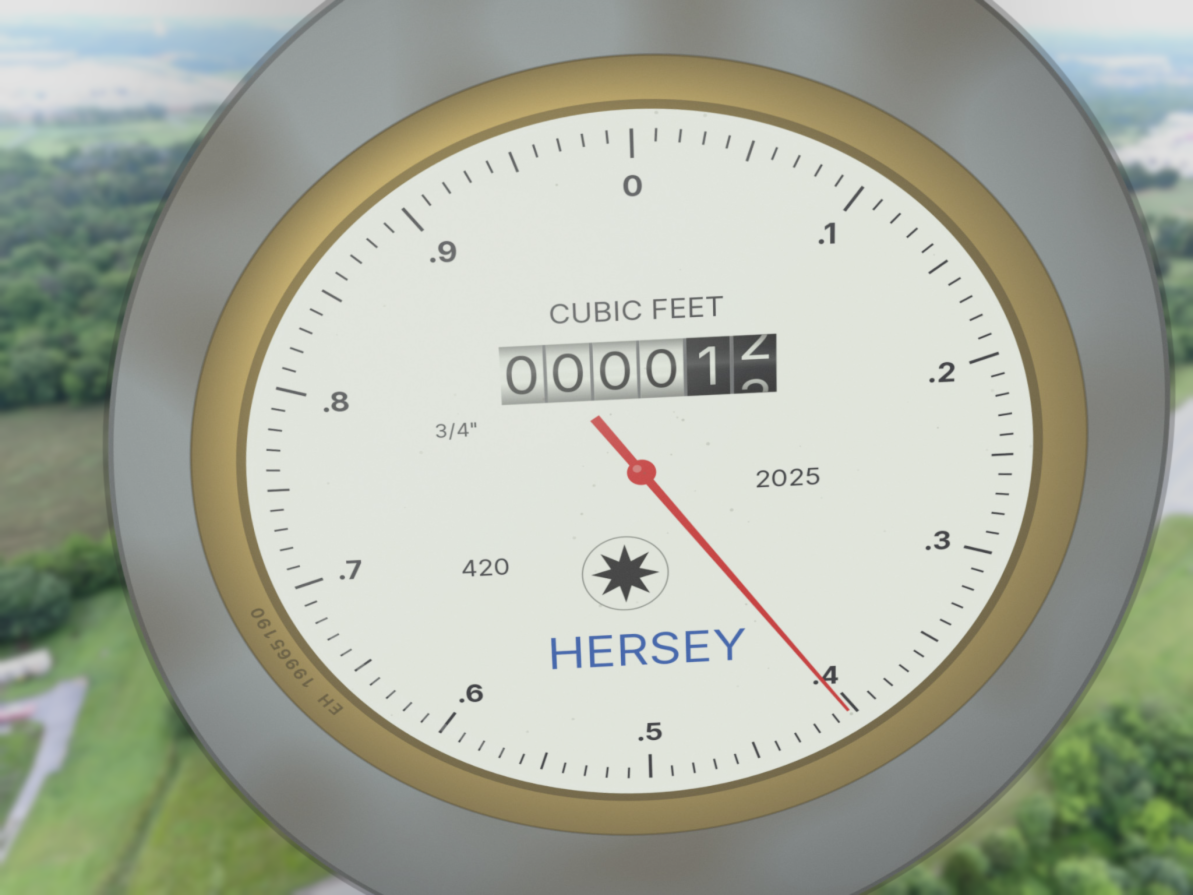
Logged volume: 12.40 ft³
